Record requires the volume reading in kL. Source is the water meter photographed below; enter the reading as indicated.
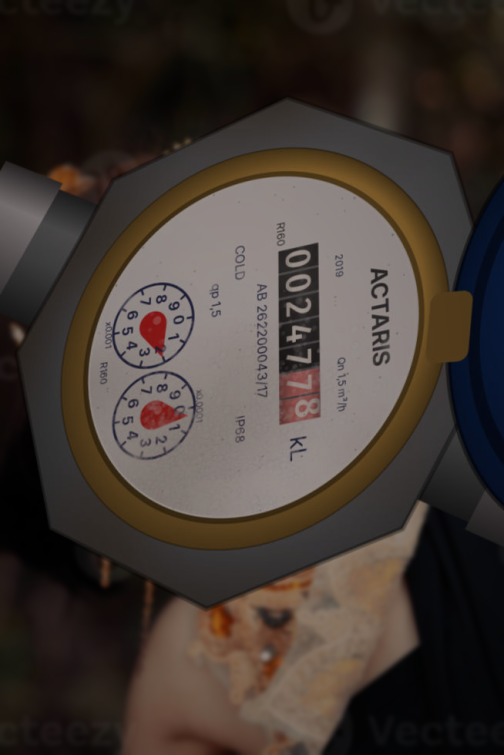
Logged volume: 247.7820 kL
